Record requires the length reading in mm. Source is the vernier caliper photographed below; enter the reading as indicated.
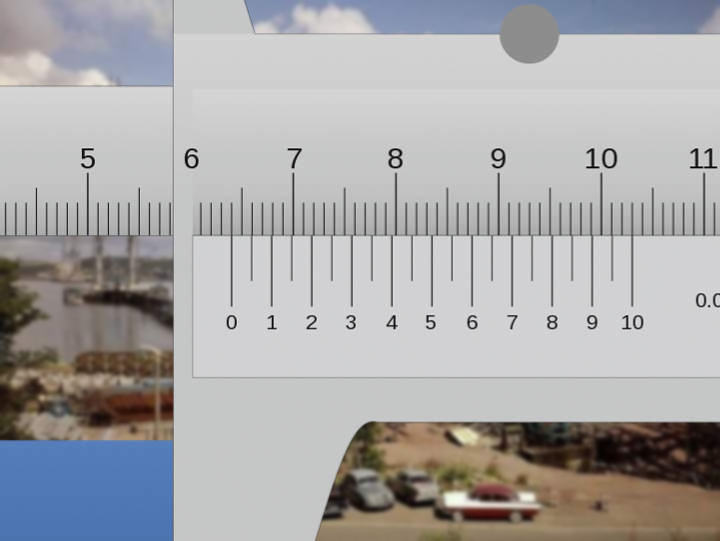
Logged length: 64.0 mm
